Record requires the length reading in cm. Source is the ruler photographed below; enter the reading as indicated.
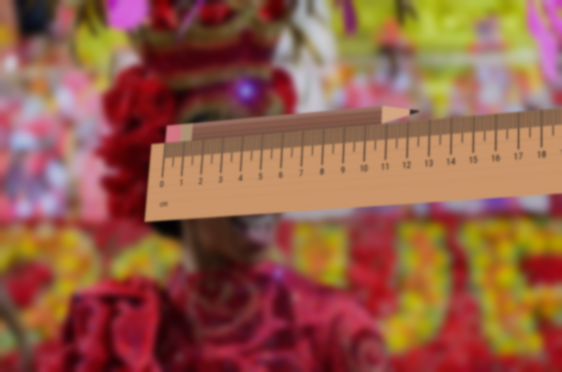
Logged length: 12.5 cm
